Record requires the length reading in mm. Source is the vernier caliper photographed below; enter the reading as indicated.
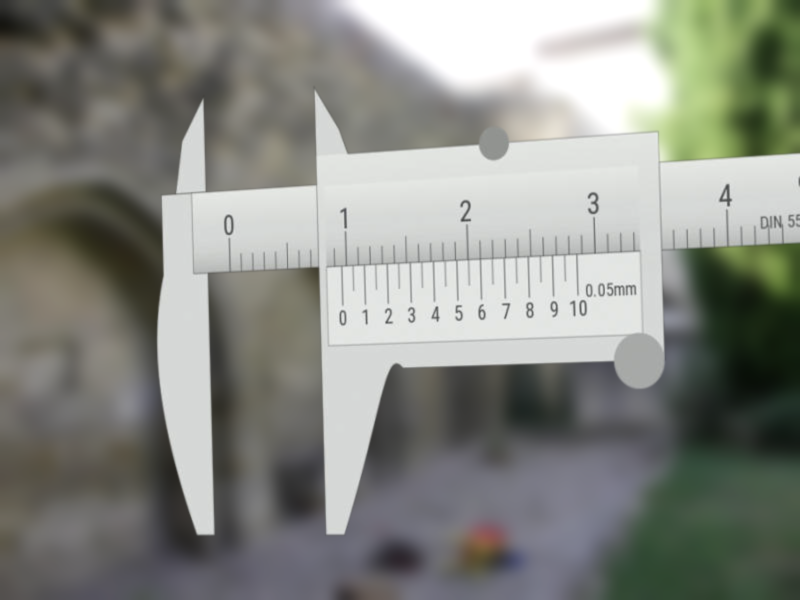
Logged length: 9.6 mm
